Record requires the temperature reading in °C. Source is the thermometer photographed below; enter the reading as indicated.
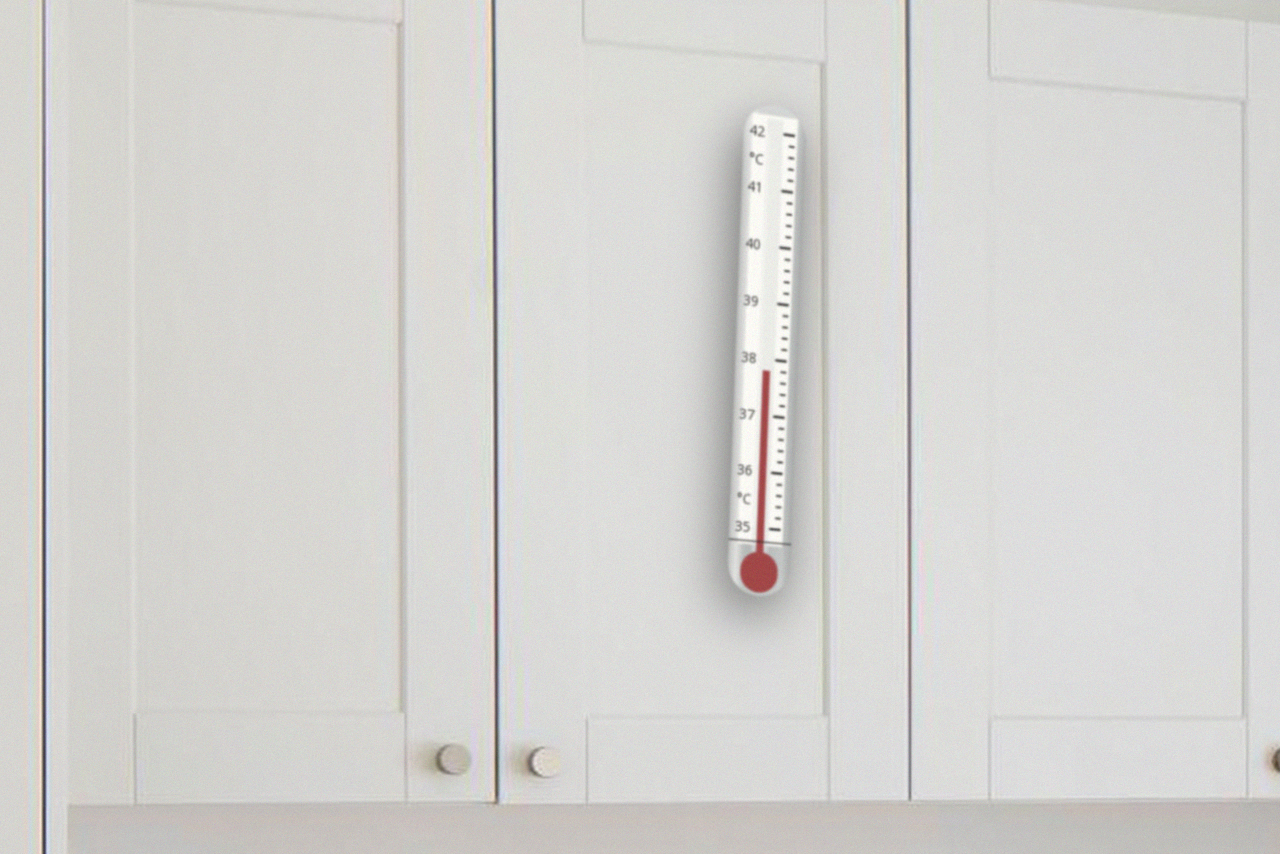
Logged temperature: 37.8 °C
